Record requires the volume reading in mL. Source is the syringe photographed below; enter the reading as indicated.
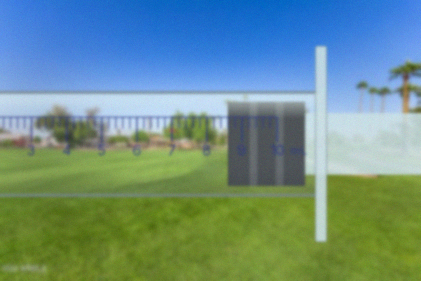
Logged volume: 8.6 mL
